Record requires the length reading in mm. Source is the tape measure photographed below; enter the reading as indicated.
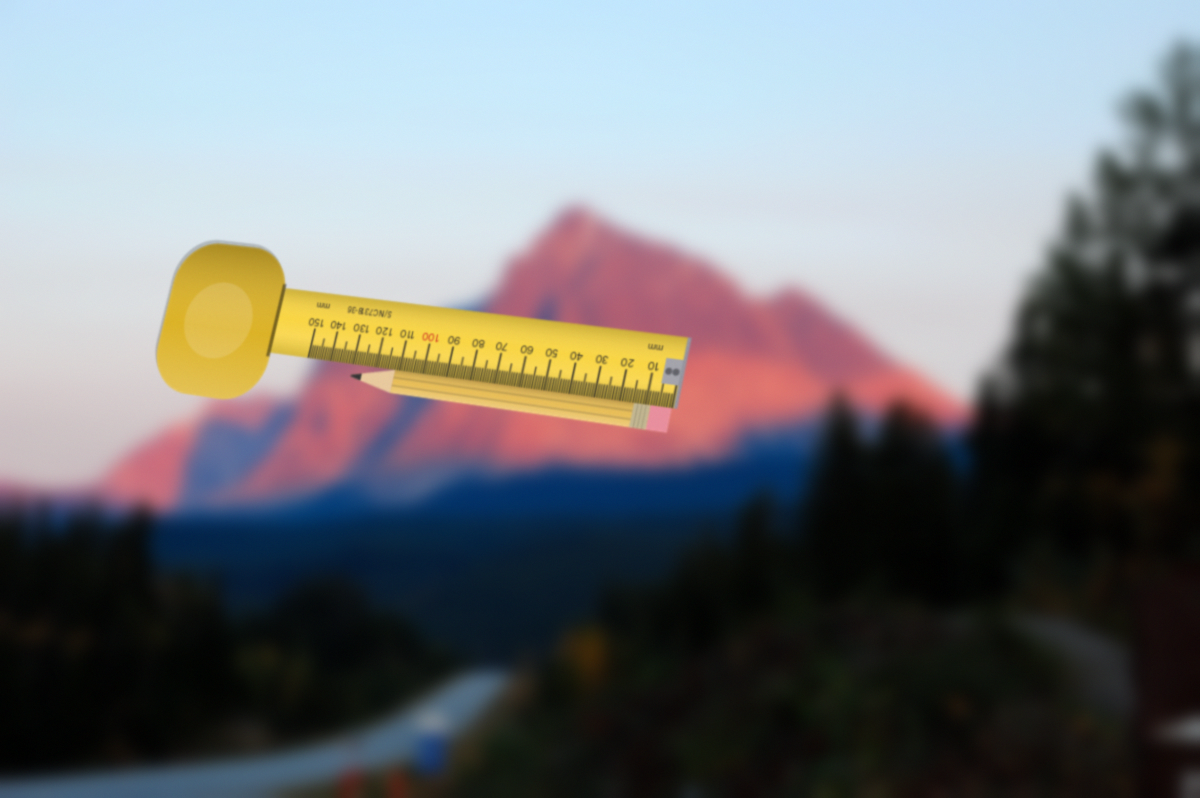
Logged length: 130 mm
